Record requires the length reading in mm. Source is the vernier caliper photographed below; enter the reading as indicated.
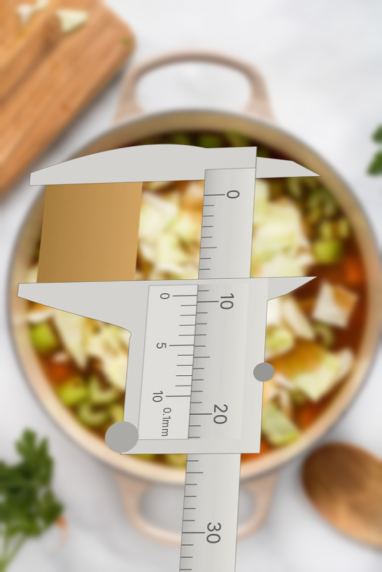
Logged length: 9.4 mm
